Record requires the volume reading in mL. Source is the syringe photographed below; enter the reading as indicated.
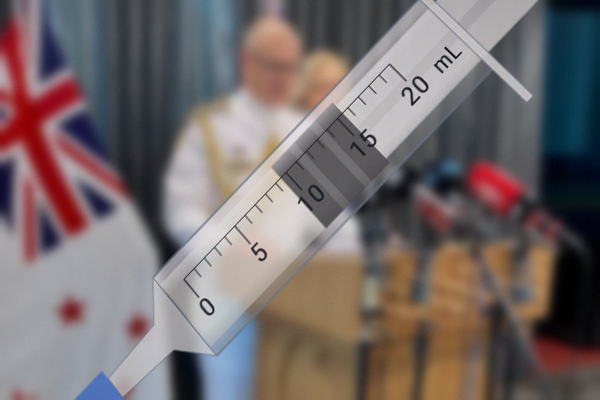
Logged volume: 9.5 mL
